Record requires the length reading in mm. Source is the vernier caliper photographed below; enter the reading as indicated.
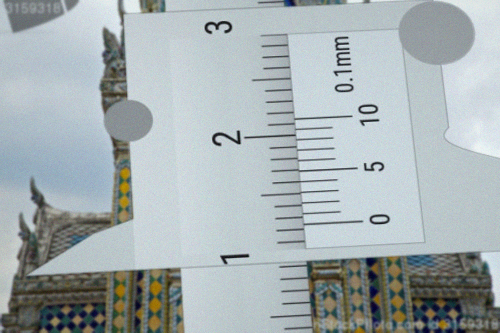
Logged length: 12.4 mm
